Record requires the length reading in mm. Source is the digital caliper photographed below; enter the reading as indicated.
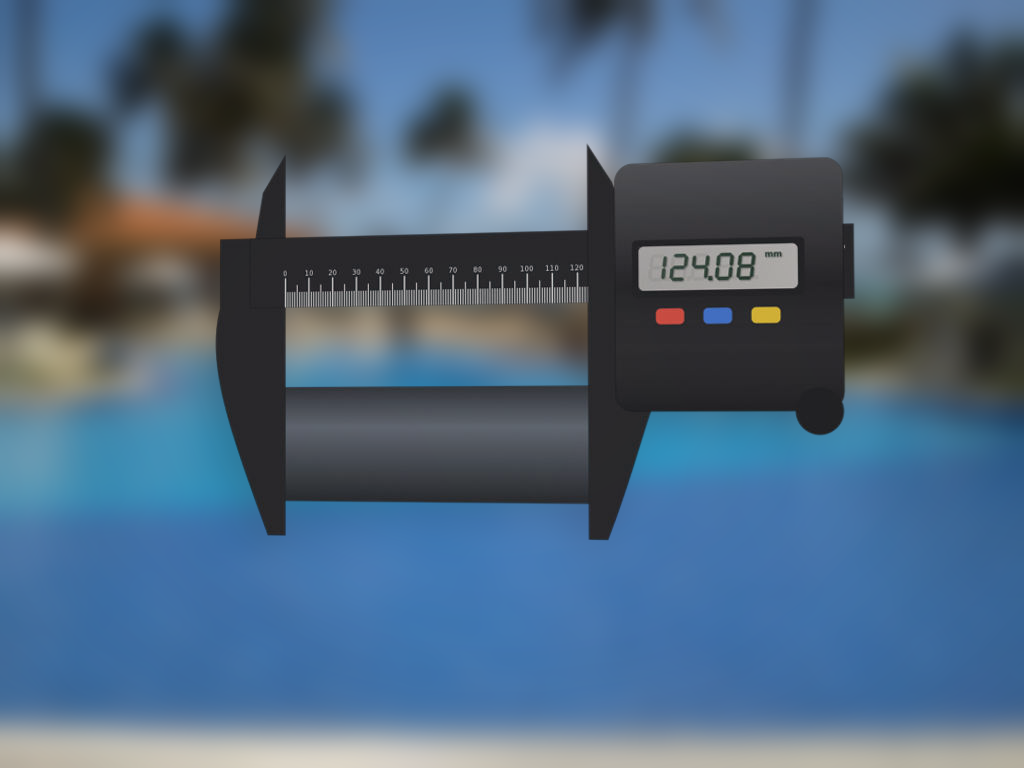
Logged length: 124.08 mm
